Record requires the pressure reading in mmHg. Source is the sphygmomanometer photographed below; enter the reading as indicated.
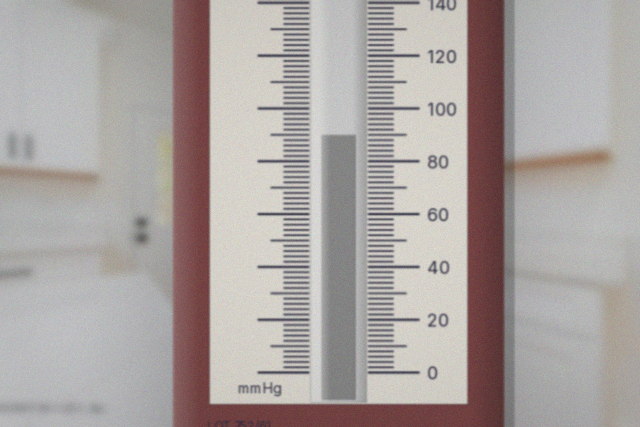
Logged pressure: 90 mmHg
